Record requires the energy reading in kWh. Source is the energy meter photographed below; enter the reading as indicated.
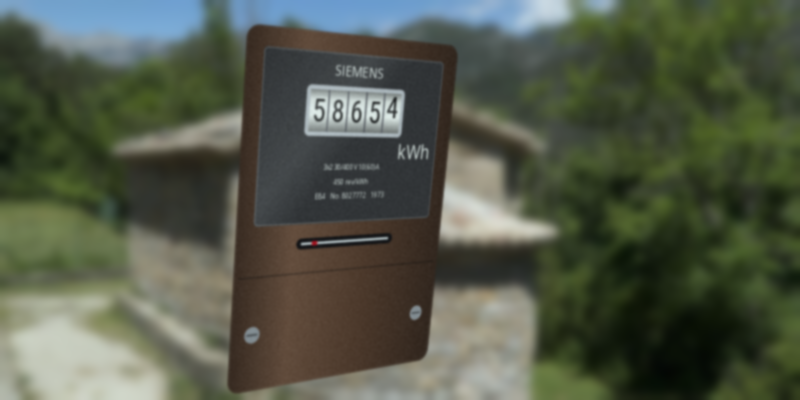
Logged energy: 58654 kWh
